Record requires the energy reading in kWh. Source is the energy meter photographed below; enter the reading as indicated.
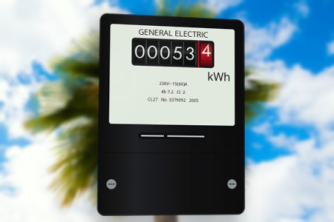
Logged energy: 53.4 kWh
